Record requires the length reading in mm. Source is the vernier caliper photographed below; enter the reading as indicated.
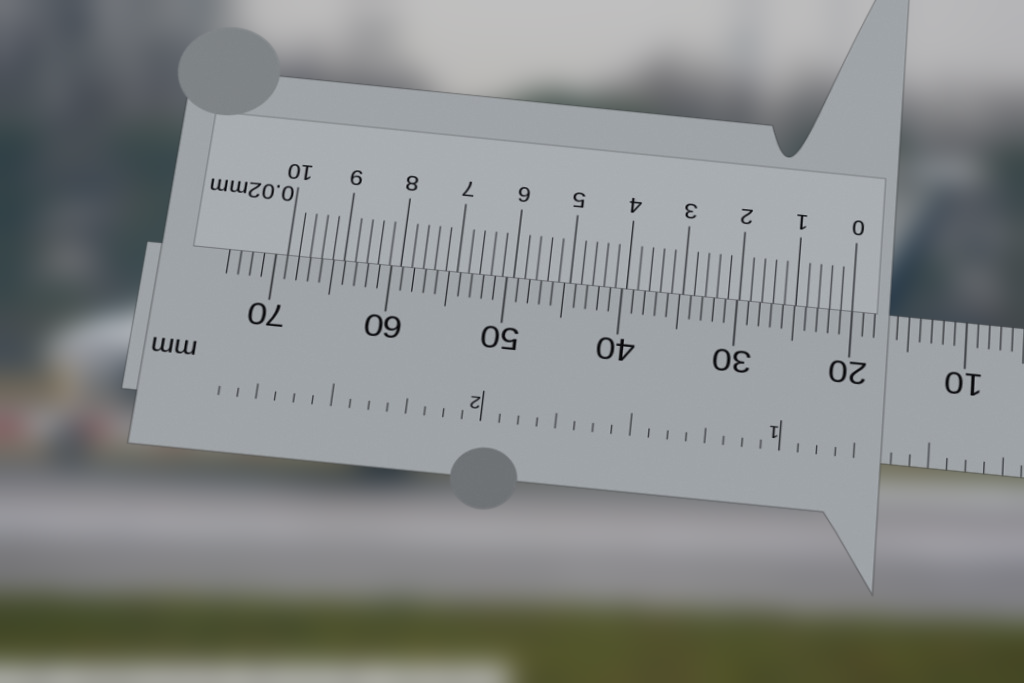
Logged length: 20.0 mm
